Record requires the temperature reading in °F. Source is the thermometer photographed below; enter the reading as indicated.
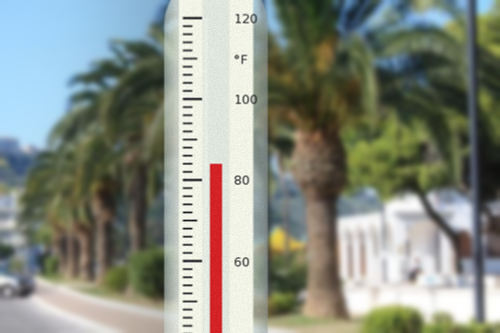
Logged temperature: 84 °F
